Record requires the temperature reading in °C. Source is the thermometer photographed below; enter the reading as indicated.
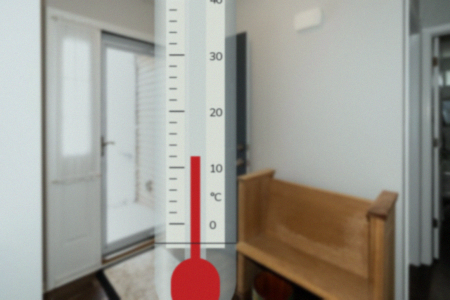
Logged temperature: 12 °C
